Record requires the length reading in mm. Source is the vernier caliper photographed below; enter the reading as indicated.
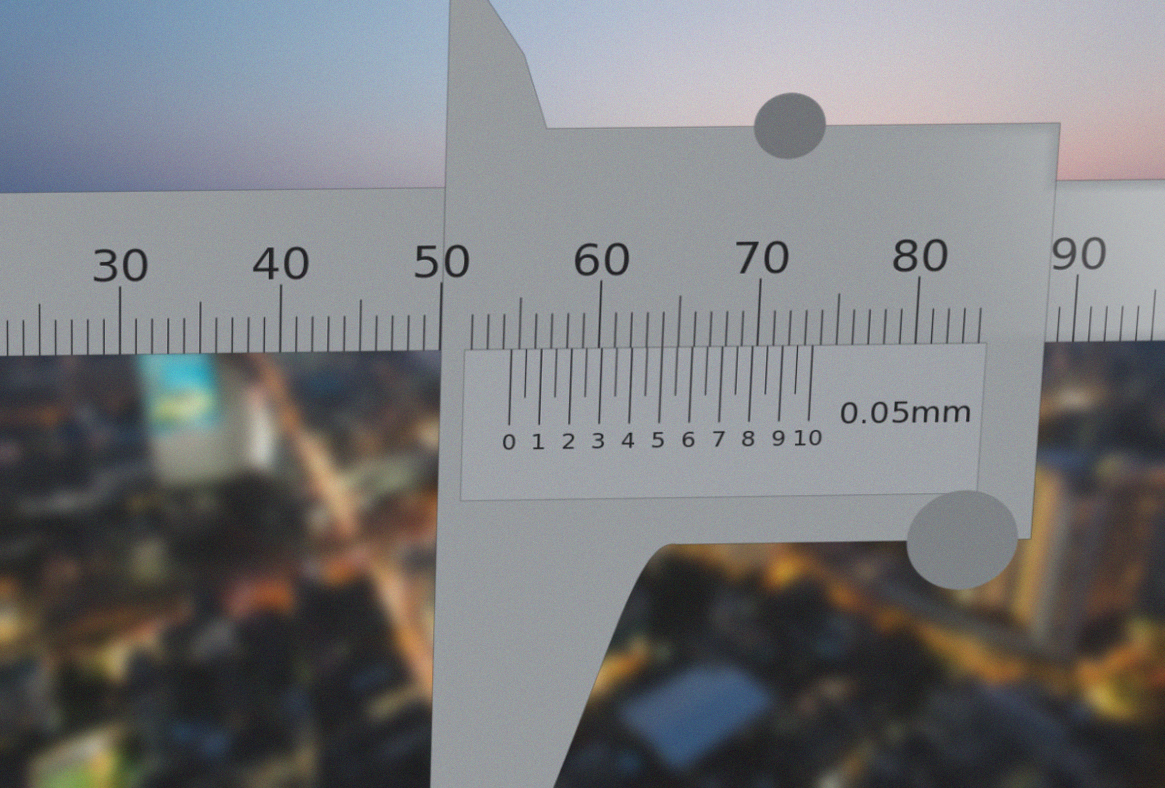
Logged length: 54.5 mm
